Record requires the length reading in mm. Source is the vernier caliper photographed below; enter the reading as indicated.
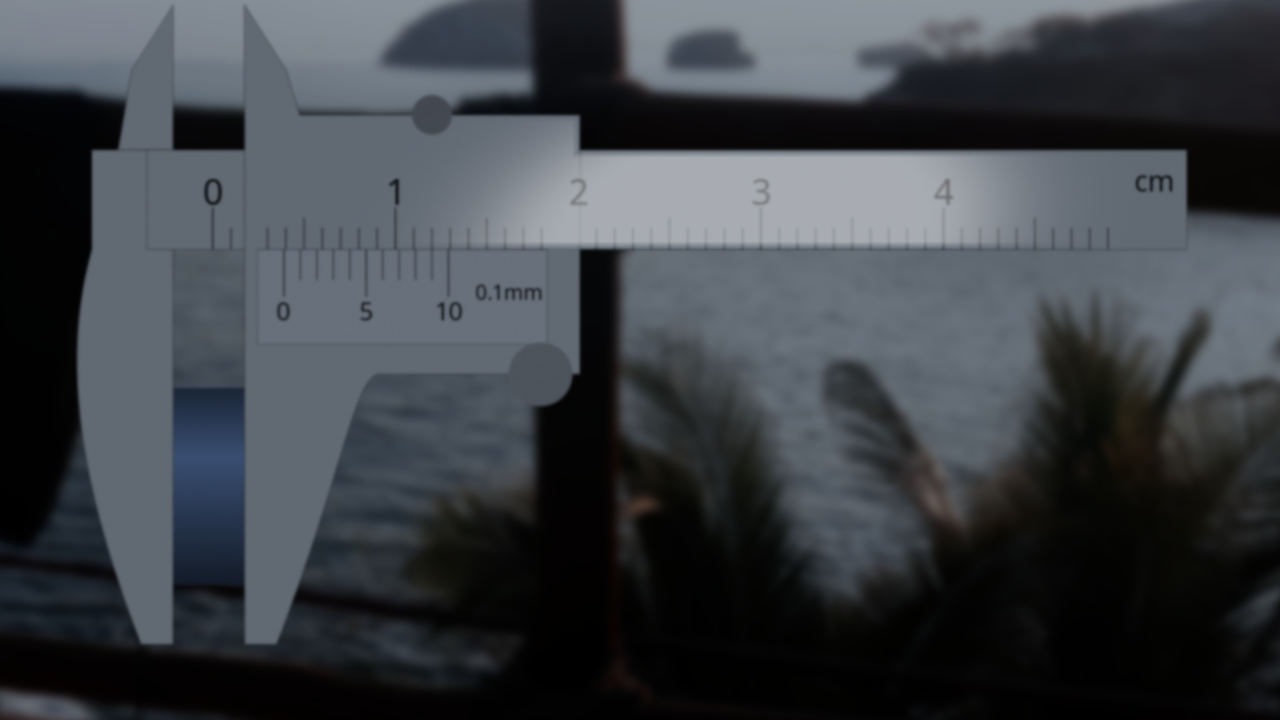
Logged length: 3.9 mm
